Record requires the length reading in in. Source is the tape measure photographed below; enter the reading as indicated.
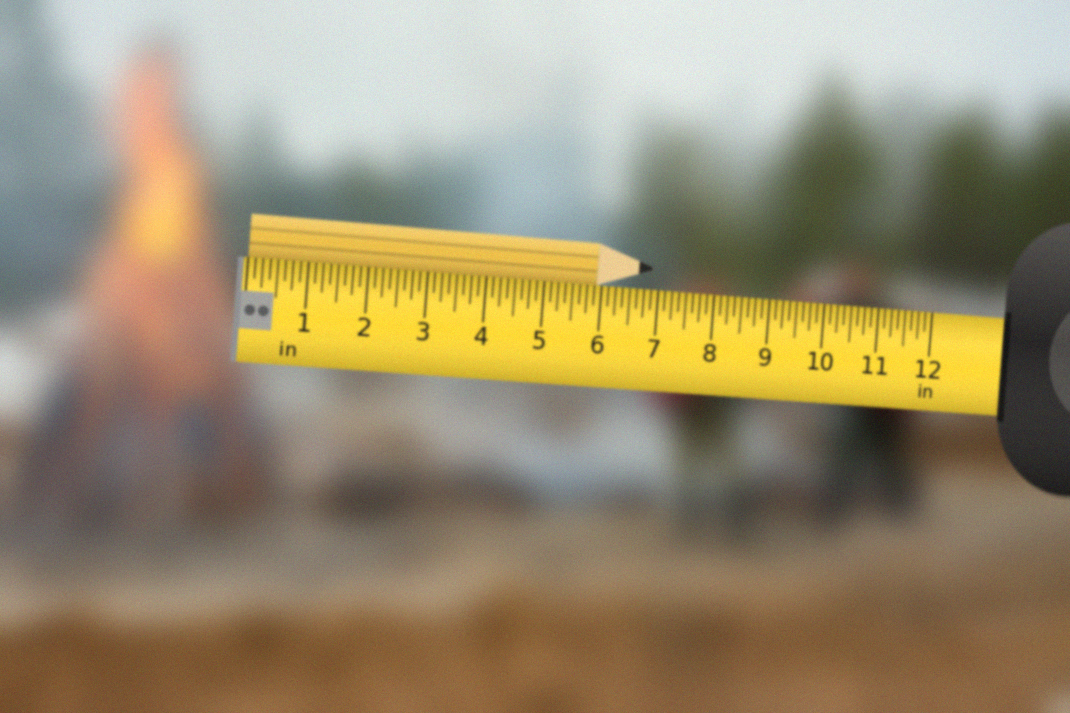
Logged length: 6.875 in
